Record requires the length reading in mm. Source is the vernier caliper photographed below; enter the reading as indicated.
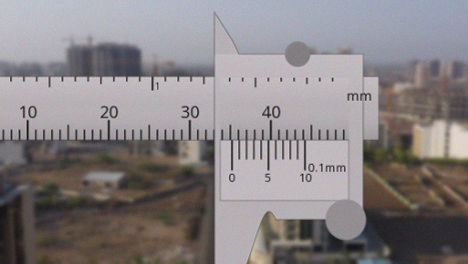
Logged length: 35.2 mm
